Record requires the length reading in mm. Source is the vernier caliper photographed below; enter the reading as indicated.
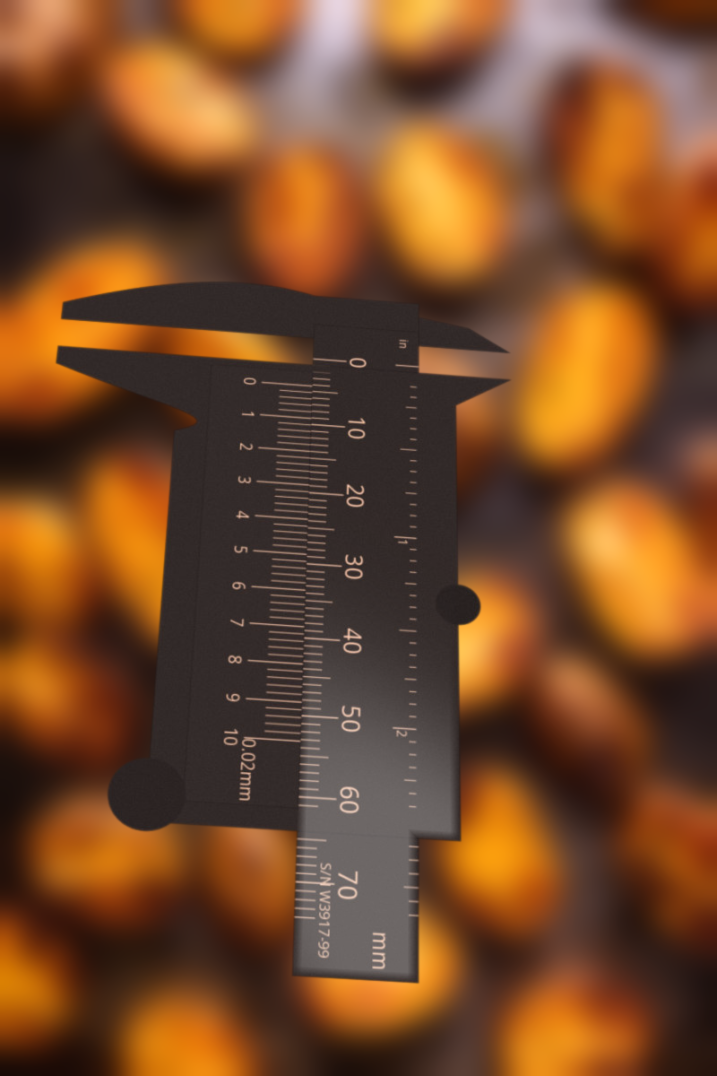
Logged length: 4.2 mm
